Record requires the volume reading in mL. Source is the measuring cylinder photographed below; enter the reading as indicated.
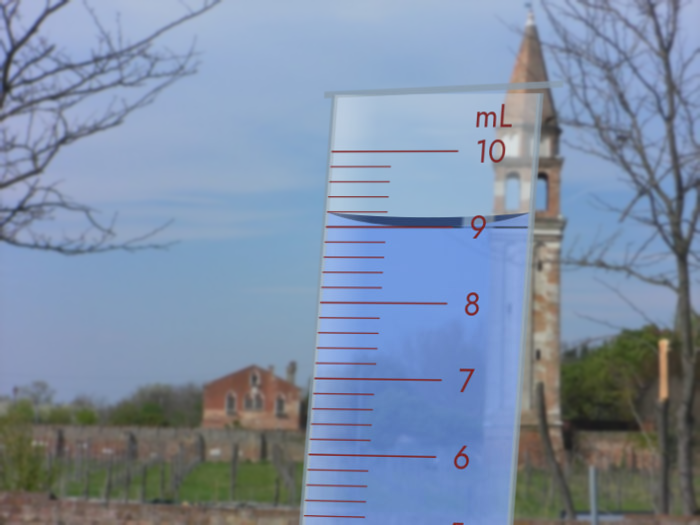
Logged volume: 9 mL
